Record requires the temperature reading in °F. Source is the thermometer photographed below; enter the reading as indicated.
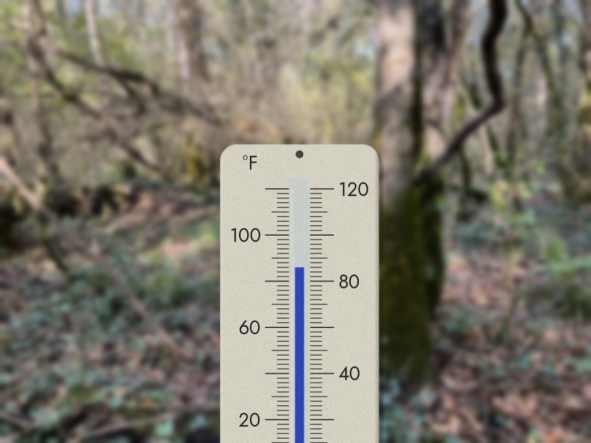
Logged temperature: 86 °F
